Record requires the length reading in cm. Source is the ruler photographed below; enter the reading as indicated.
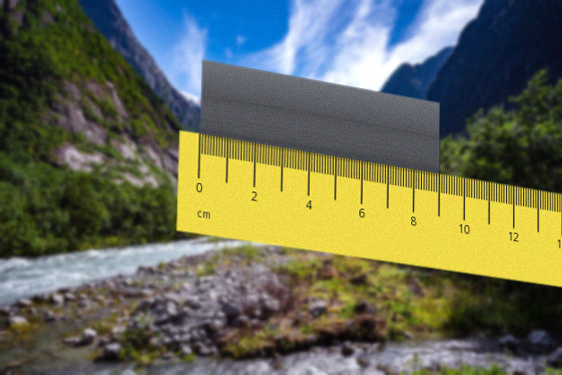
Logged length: 9 cm
